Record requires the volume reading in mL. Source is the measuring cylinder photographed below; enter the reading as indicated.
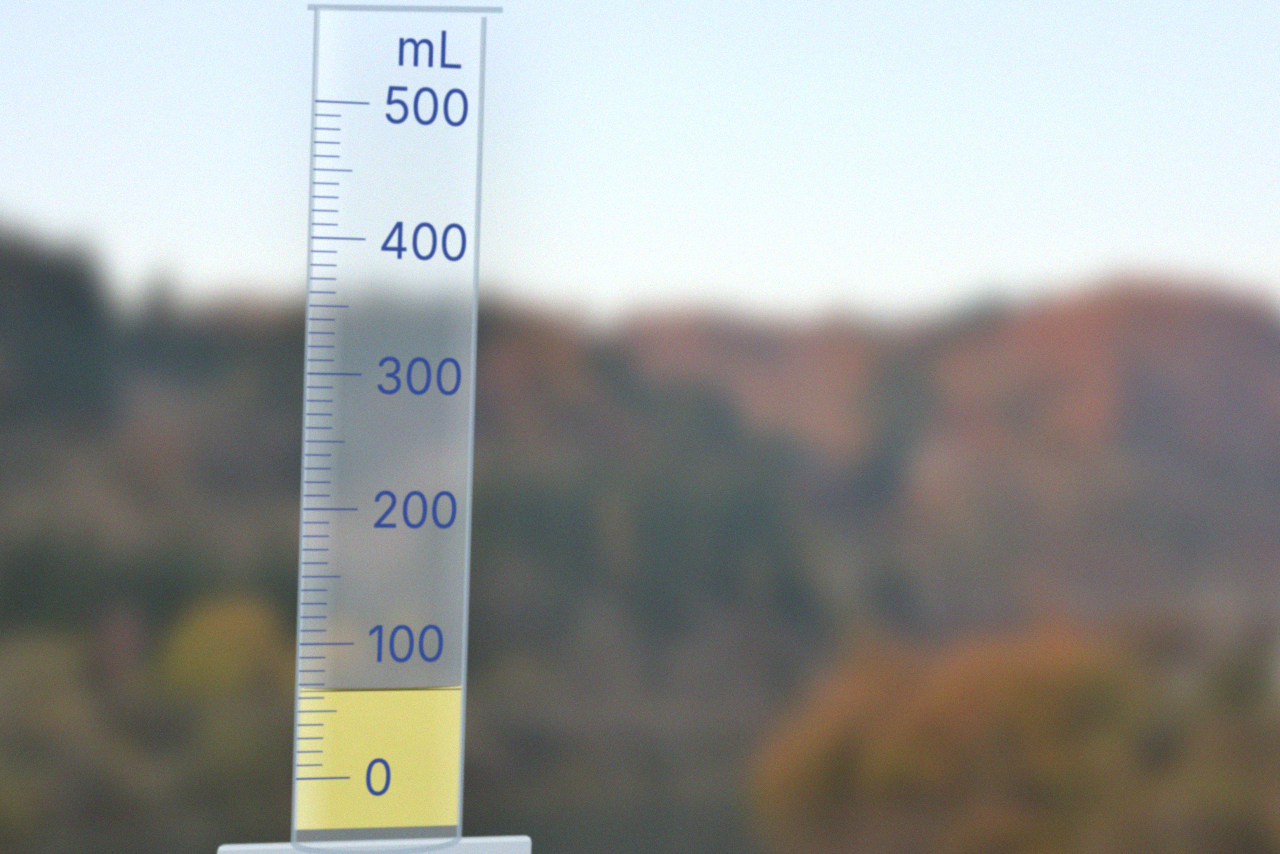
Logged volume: 65 mL
